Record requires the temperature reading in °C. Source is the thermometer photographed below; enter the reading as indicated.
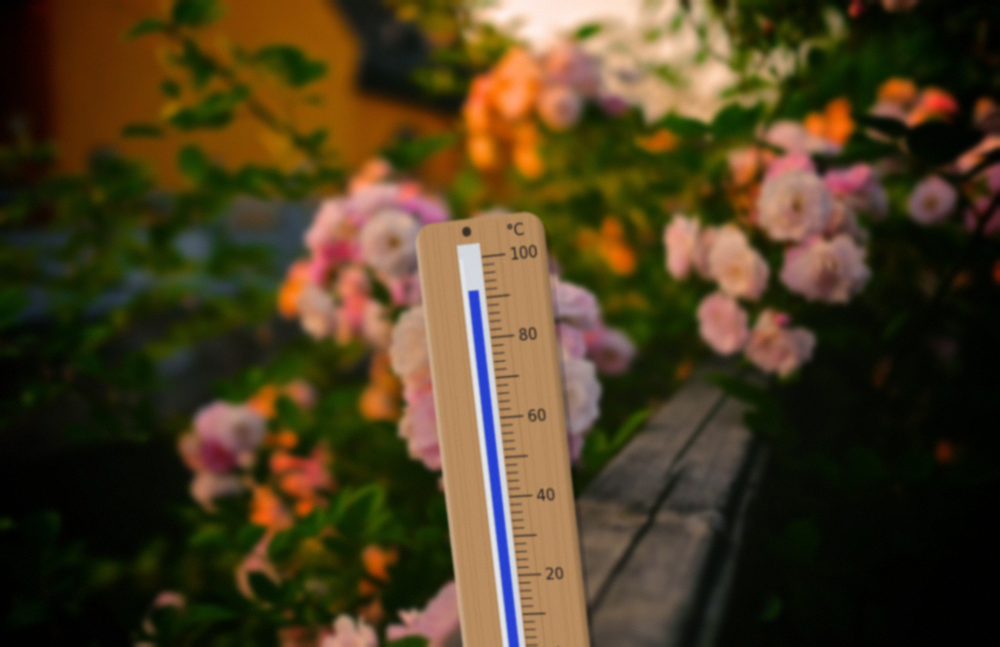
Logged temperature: 92 °C
